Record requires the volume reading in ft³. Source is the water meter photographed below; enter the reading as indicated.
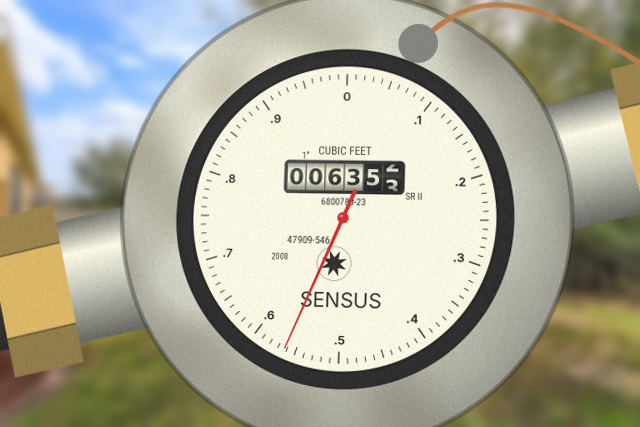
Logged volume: 6352.56 ft³
